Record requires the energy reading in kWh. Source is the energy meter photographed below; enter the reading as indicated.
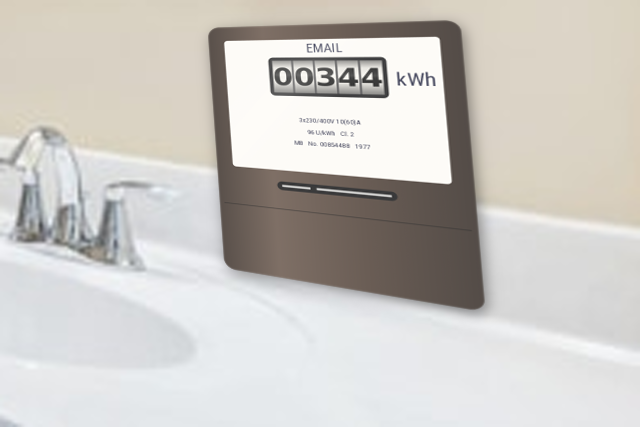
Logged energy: 344 kWh
